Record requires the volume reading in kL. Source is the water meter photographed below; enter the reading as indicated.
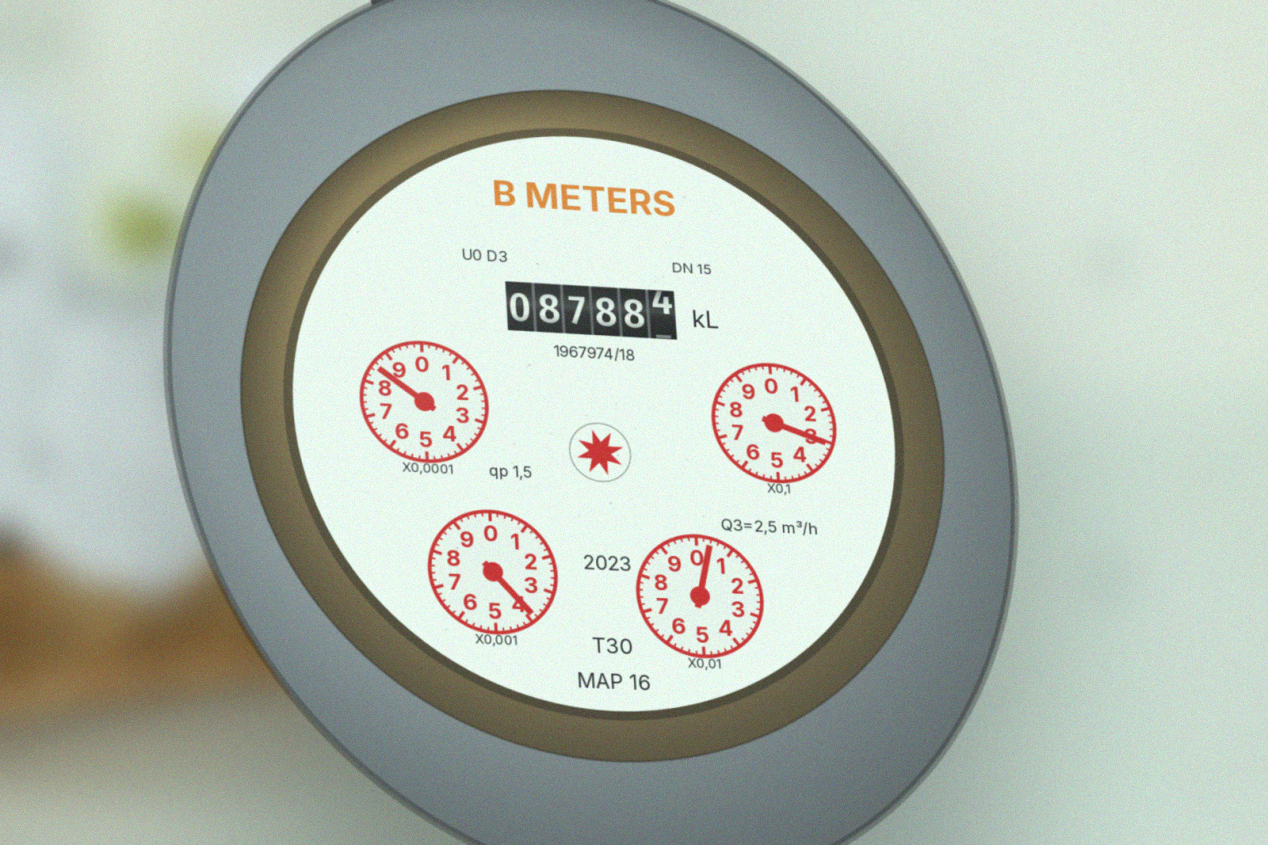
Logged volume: 87884.3038 kL
